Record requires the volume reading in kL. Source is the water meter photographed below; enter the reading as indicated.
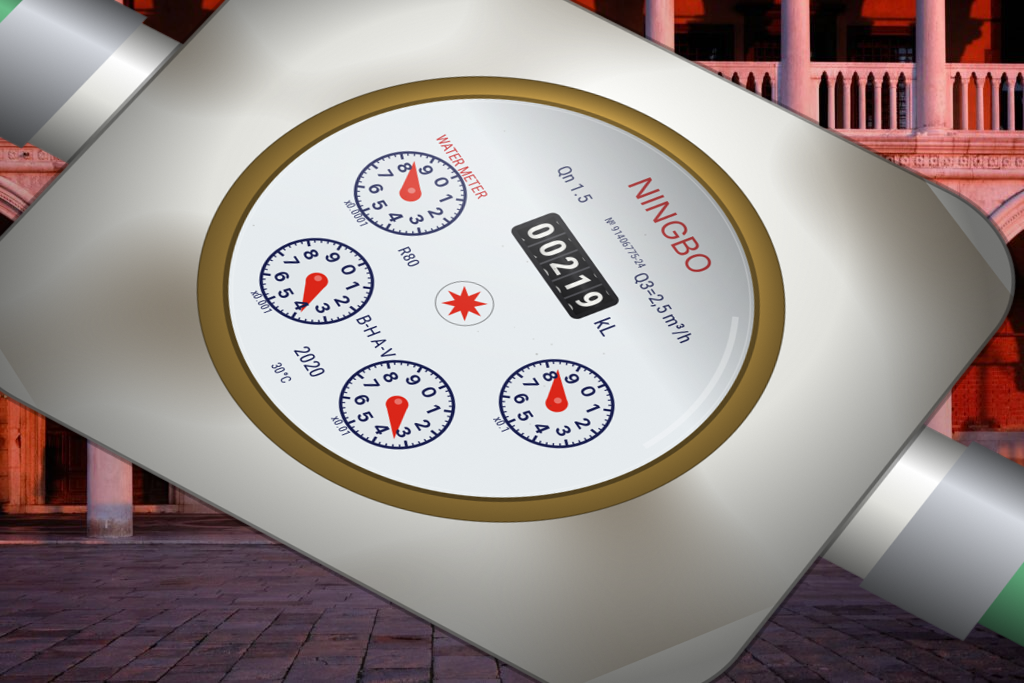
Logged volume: 219.8338 kL
